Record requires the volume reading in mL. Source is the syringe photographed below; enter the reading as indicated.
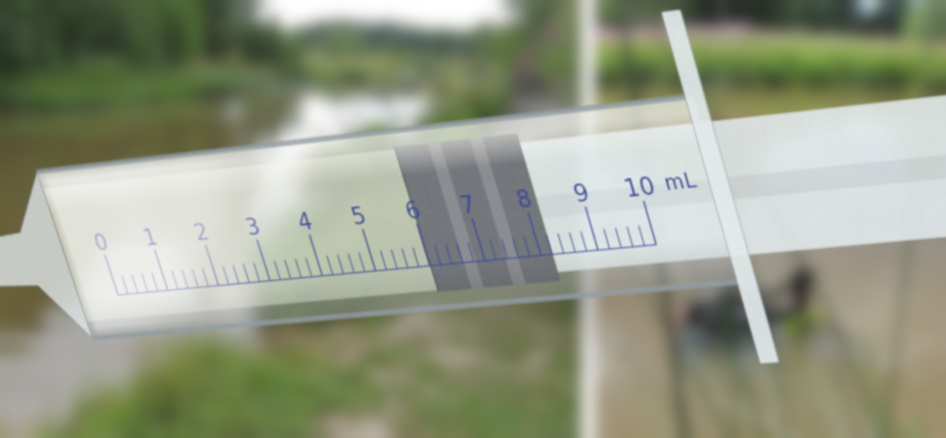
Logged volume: 6 mL
